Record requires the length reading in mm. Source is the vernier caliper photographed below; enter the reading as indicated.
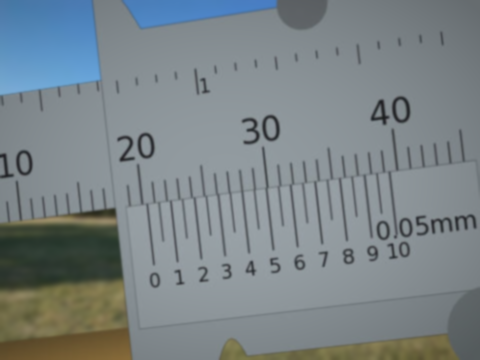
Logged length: 20.4 mm
